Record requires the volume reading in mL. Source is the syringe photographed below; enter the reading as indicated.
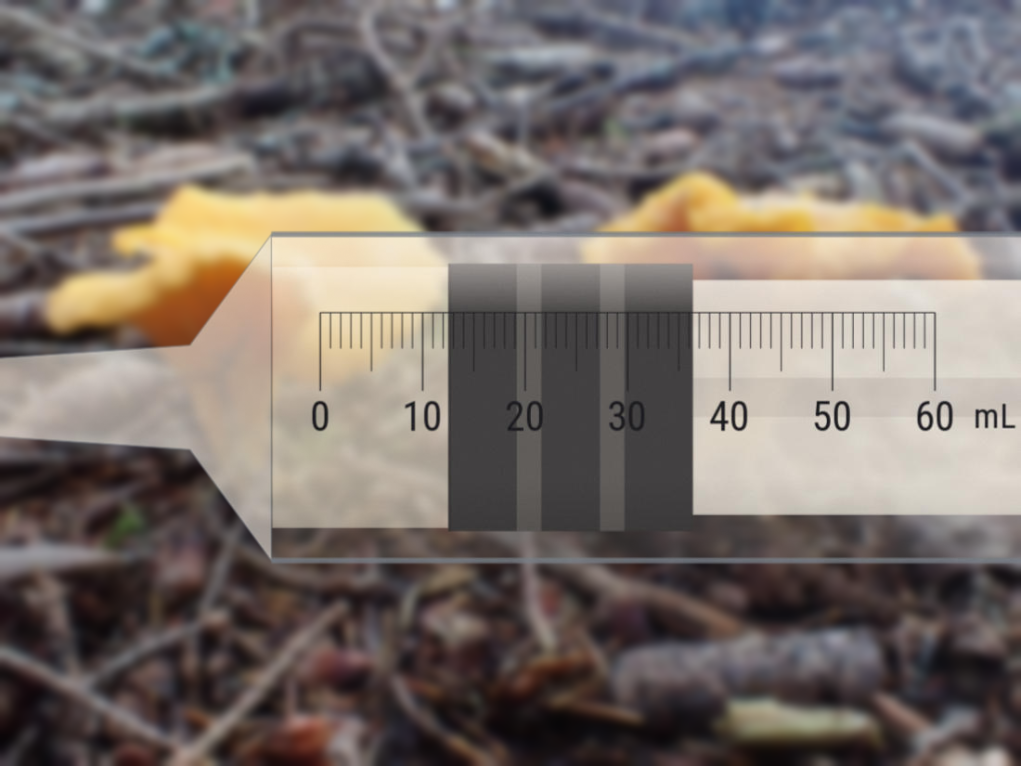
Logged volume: 12.5 mL
